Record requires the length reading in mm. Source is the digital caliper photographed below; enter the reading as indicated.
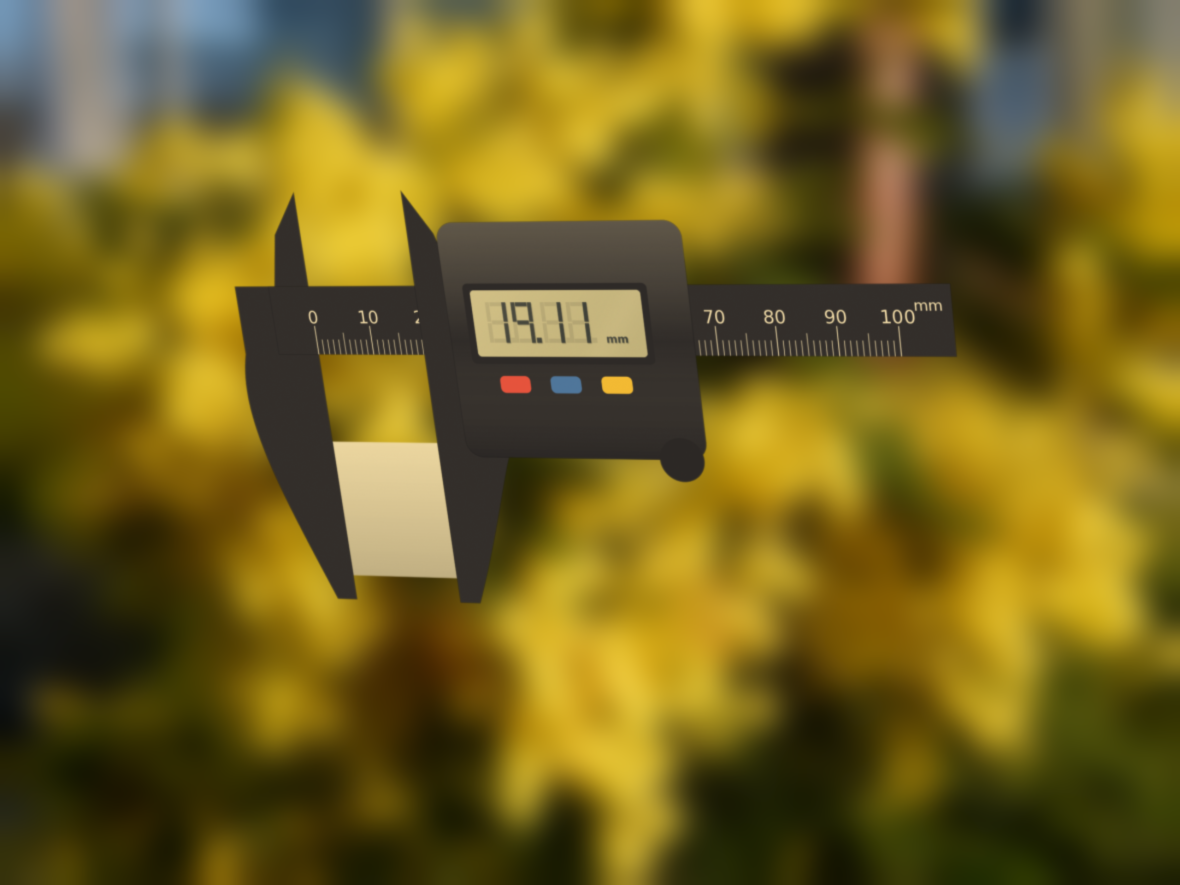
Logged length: 19.11 mm
